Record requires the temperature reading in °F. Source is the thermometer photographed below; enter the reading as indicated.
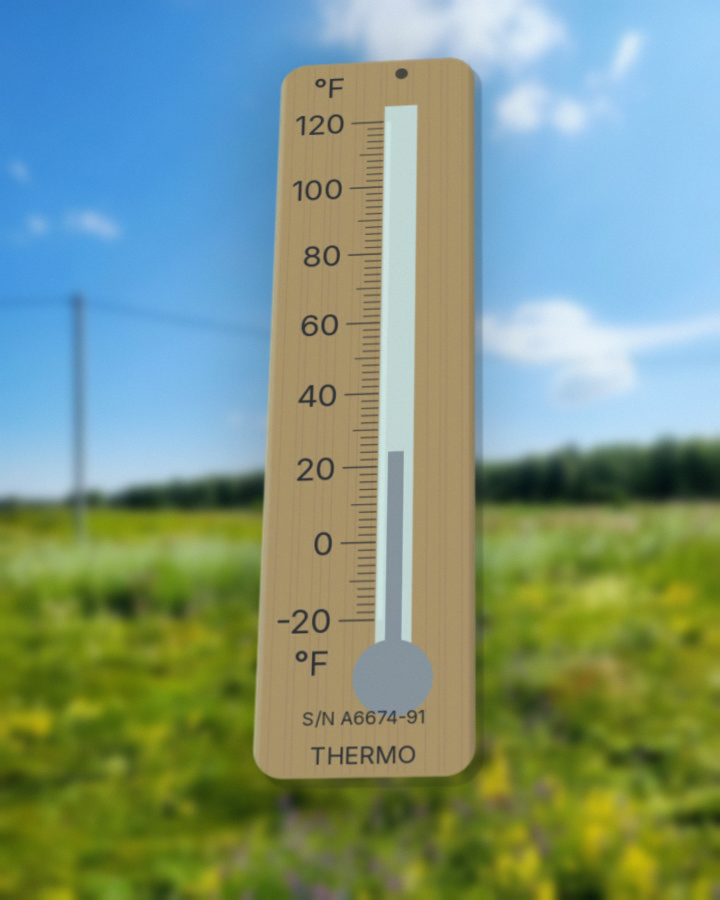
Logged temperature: 24 °F
